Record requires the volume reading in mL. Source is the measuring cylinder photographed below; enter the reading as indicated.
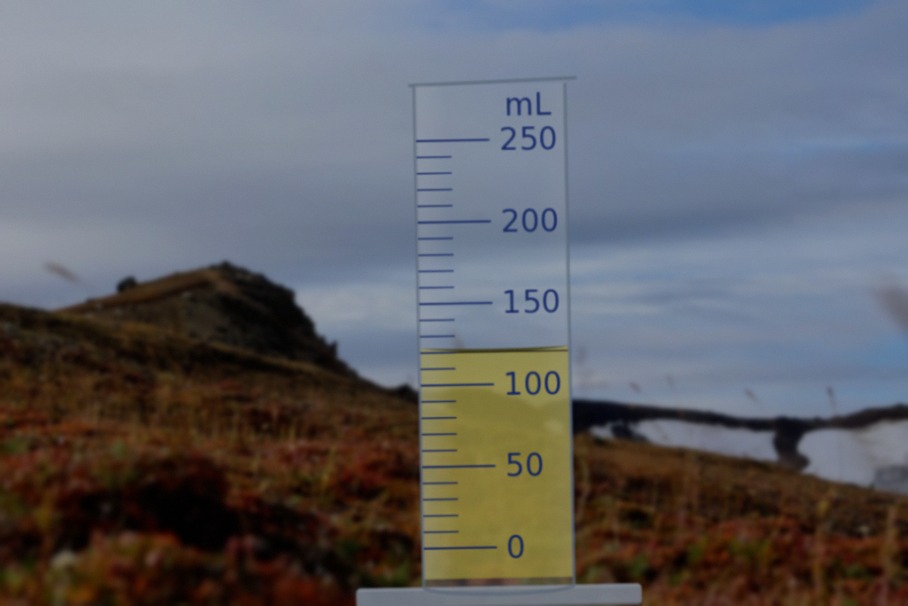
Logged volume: 120 mL
